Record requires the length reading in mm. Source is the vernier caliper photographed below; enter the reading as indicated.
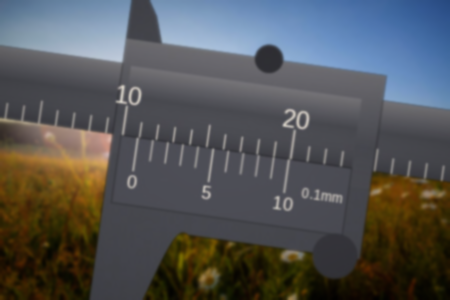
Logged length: 10.9 mm
